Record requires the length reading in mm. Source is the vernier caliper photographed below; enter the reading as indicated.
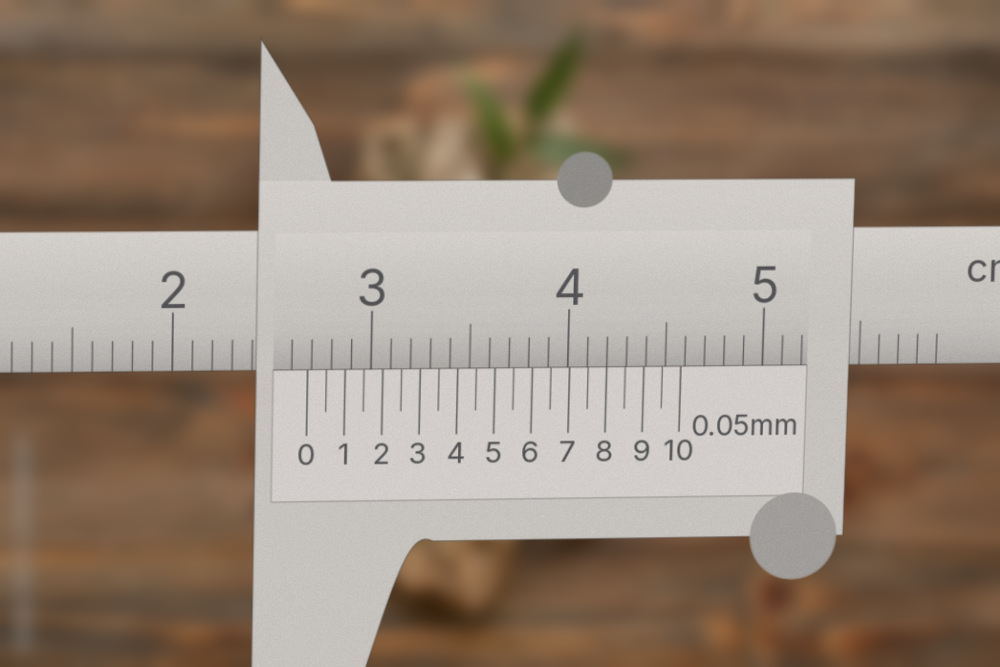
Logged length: 26.8 mm
